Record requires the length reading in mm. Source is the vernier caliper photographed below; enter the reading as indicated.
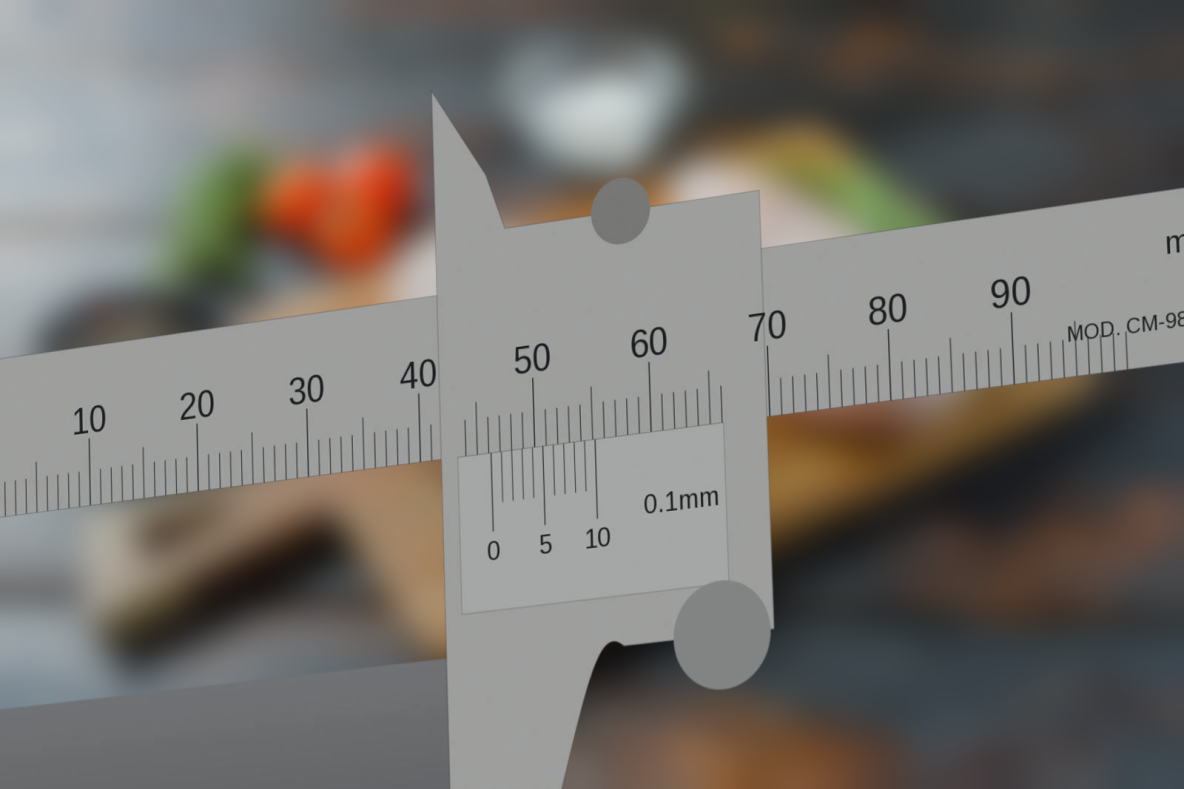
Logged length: 46.2 mm
